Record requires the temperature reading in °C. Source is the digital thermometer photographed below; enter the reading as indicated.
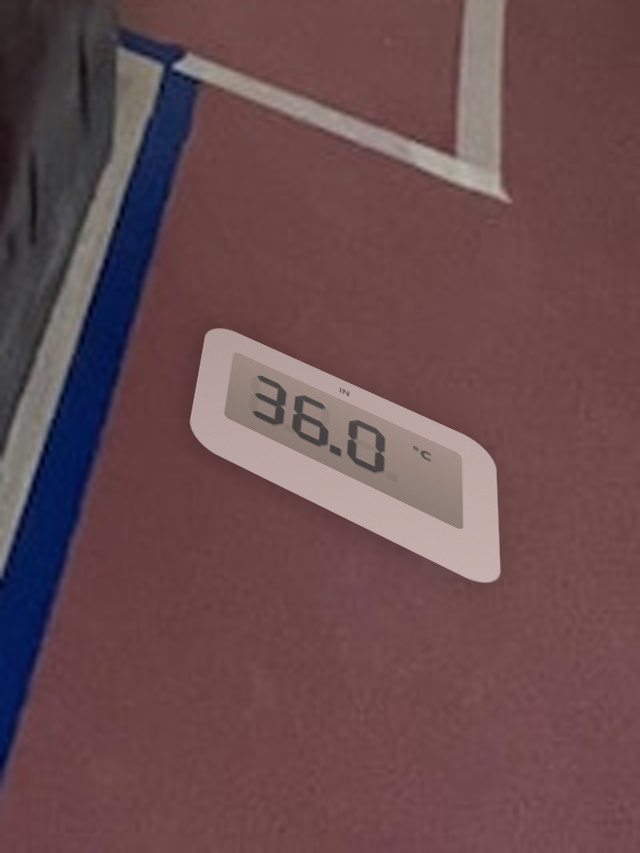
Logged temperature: 36.0 °C
